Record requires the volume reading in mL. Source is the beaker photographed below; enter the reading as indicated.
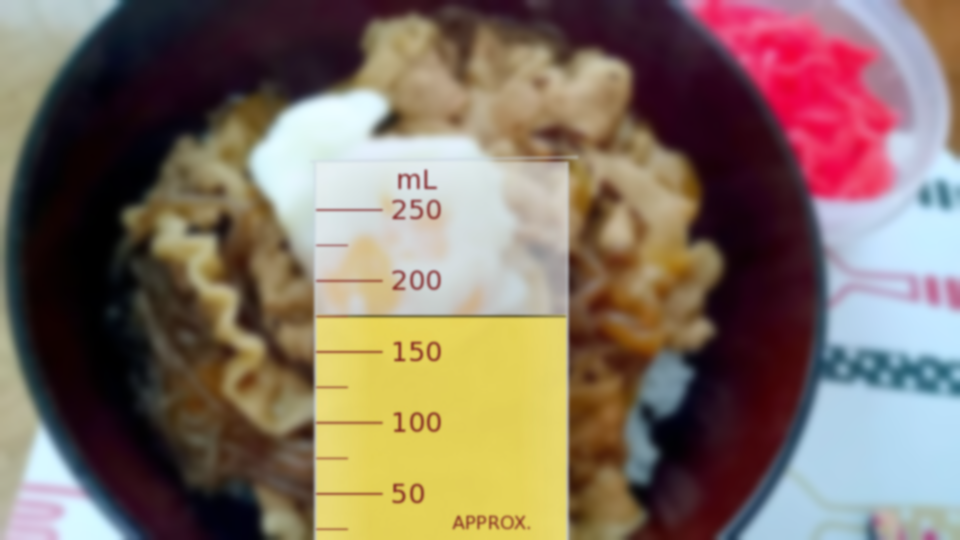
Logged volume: 175 mL
